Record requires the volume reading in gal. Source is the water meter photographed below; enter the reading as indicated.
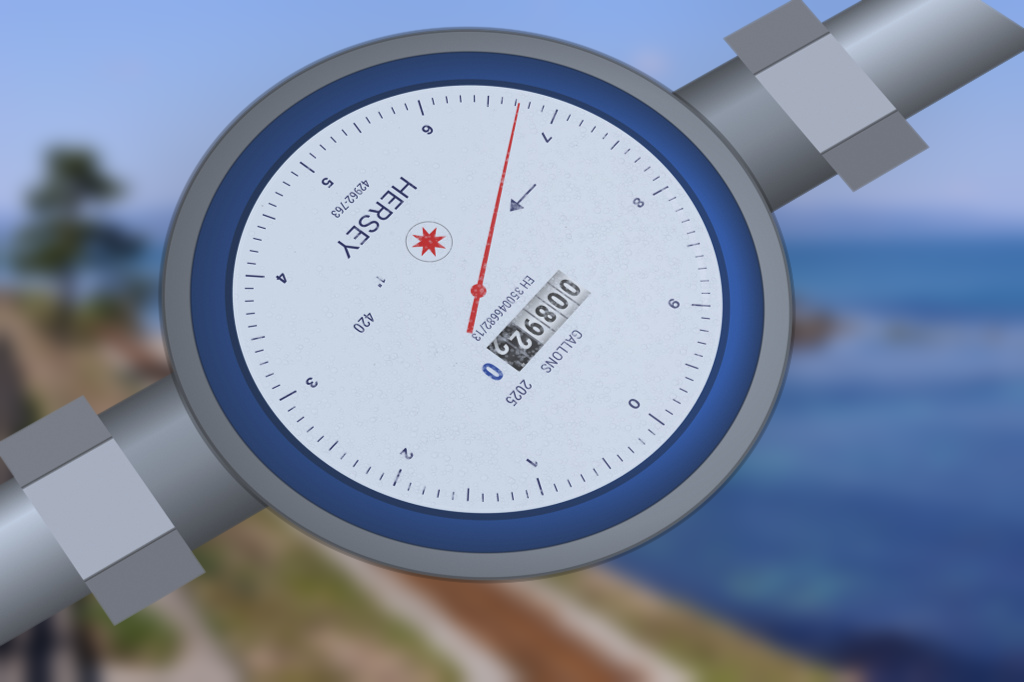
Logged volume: 89216.7 gal
